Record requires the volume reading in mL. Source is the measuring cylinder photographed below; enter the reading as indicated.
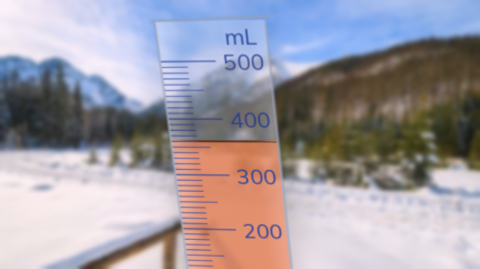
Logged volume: 360 mL
